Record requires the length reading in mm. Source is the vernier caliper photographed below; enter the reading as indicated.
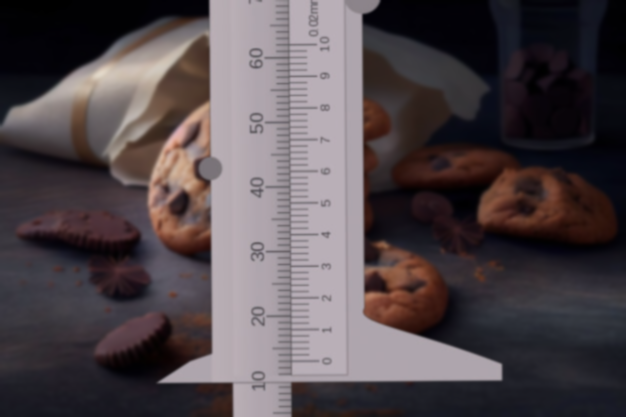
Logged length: 13.0 mm
